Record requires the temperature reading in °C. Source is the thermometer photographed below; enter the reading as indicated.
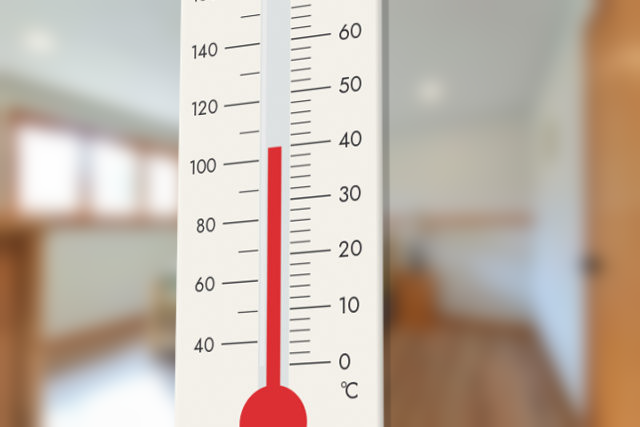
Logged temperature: 40 °C
